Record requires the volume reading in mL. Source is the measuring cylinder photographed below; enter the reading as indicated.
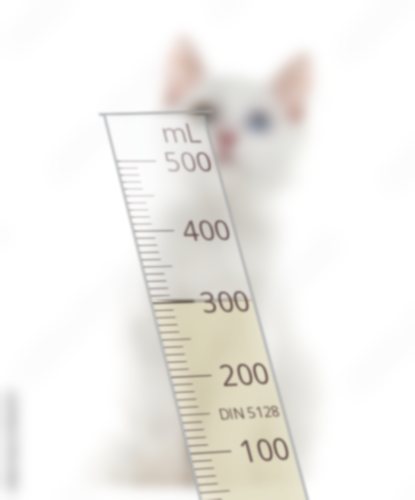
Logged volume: 300 mL
